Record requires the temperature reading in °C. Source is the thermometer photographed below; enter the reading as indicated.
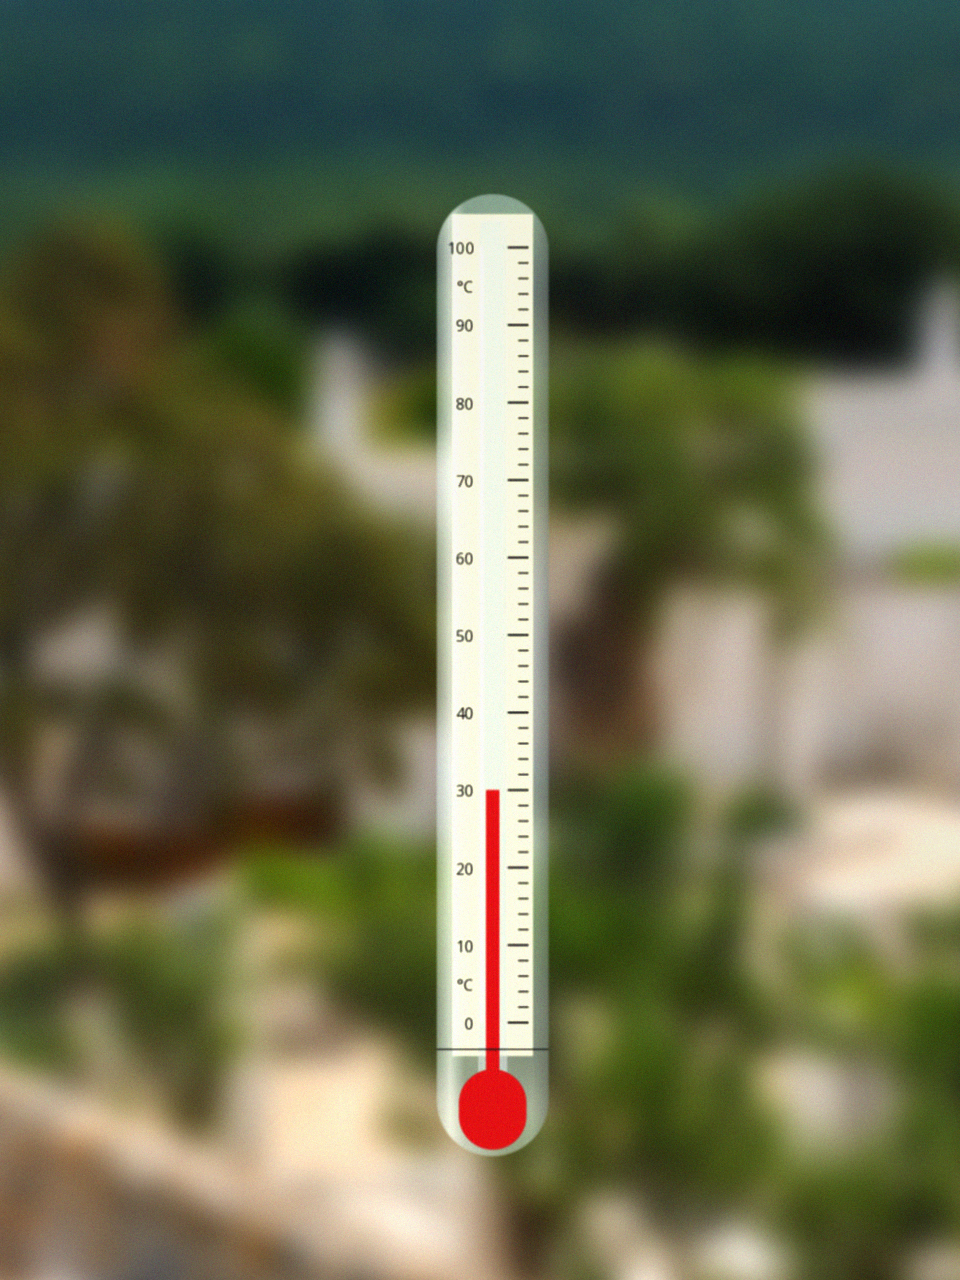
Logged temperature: 30 °C
